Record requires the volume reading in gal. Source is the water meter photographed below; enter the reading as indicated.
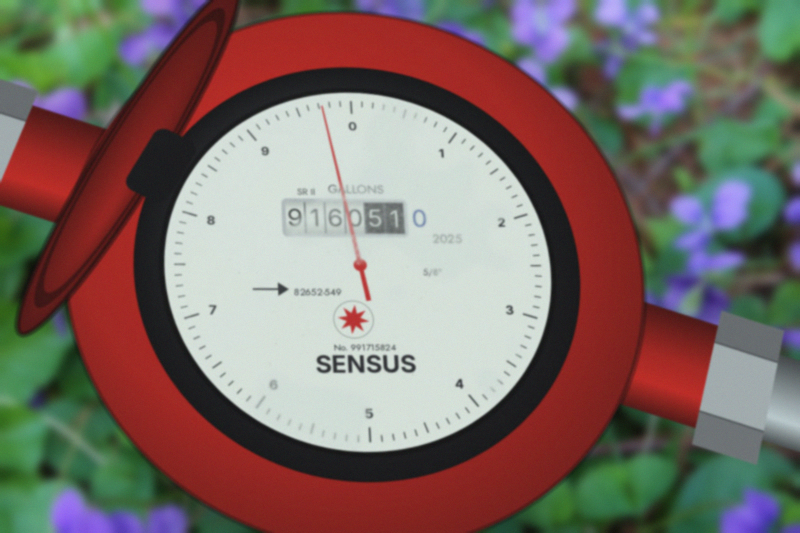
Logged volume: 9160509.7 gal
